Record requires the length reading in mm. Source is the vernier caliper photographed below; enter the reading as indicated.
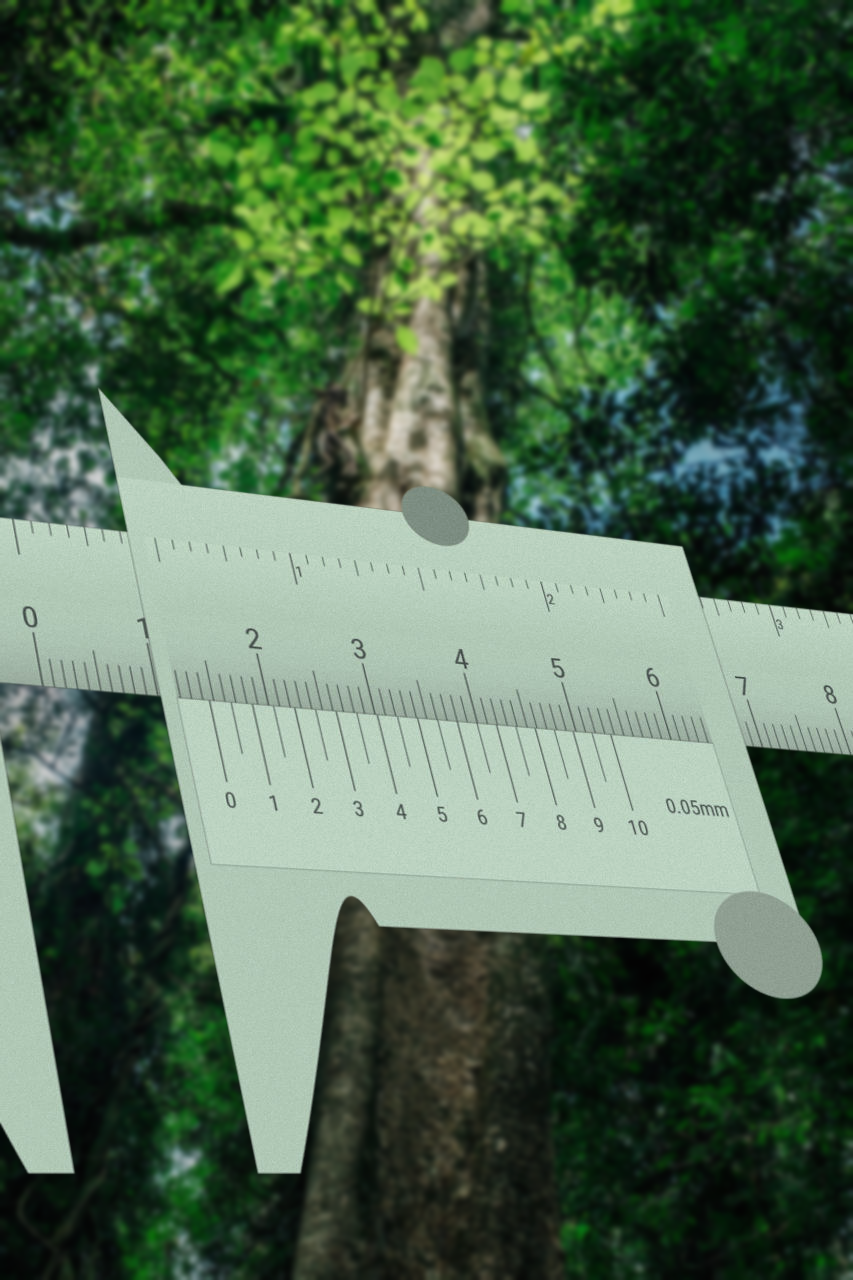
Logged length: 14.6 mm
